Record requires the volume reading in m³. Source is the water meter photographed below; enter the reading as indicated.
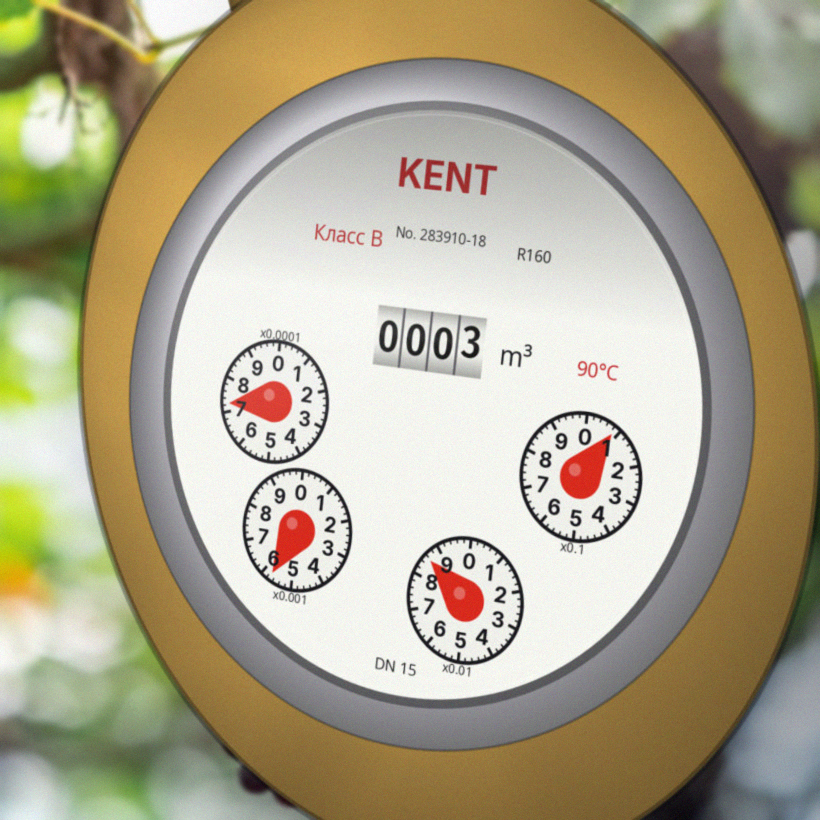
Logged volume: 3.0857 m³
